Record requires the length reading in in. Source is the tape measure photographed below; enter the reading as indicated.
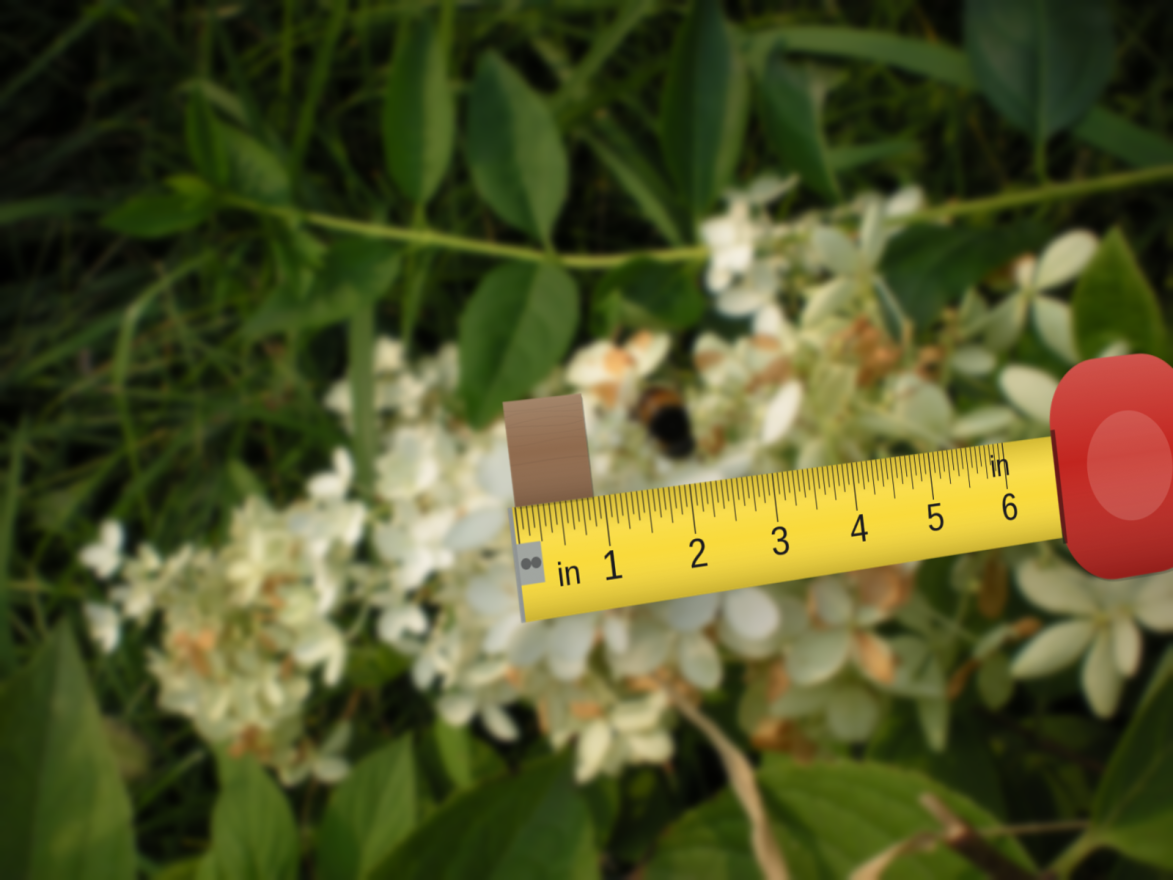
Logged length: 0.875 in
